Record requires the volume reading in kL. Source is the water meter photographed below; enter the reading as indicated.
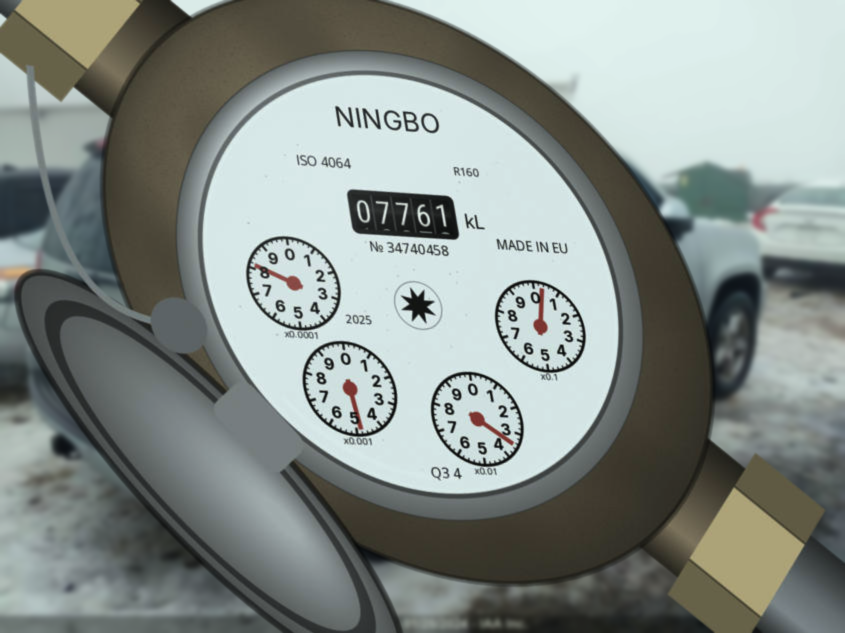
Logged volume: 7761.0348 kL
